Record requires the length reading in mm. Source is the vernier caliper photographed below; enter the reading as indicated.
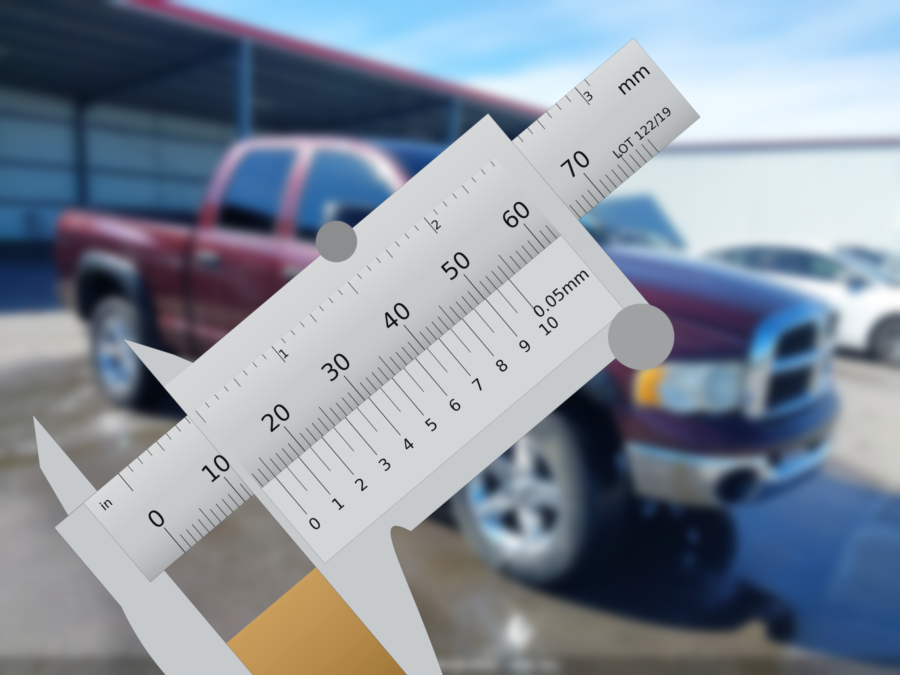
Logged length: 15.0 mm
